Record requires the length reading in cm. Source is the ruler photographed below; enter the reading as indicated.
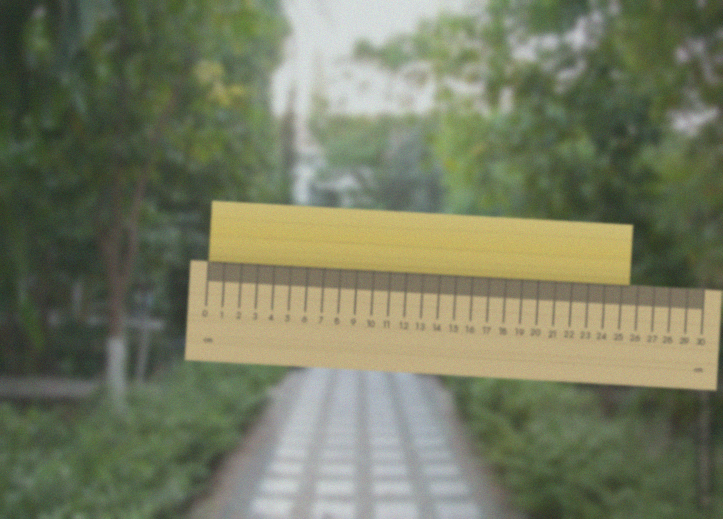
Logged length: 25.5 cm
